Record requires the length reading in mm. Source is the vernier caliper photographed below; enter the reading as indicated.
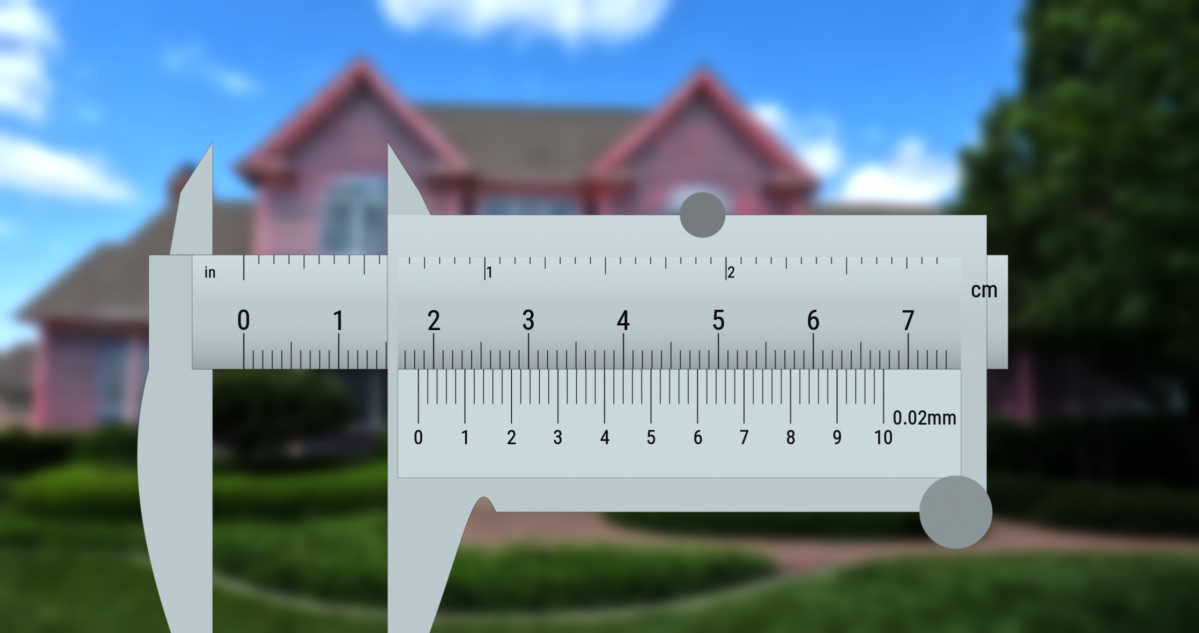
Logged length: 18.4 mm
